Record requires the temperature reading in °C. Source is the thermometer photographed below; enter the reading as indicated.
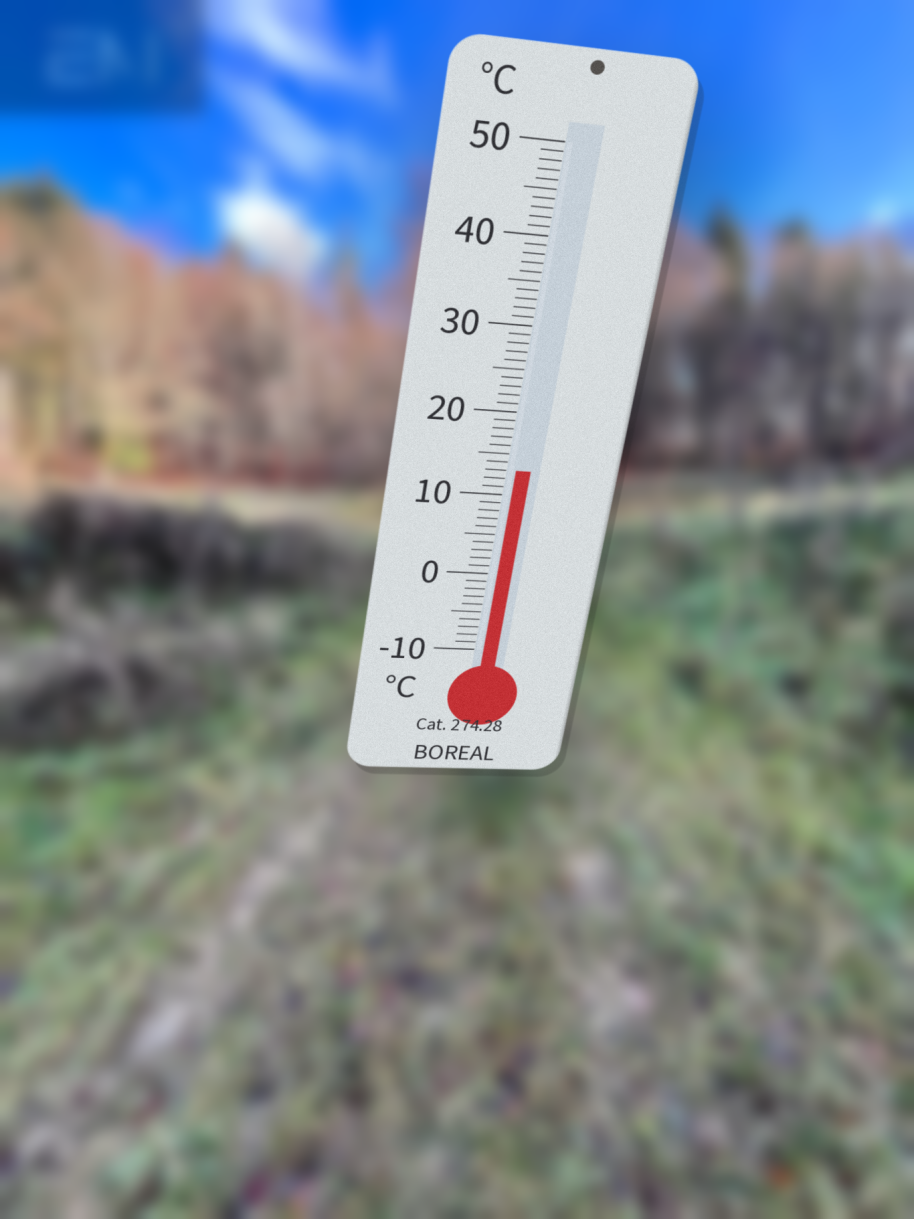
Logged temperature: 13 °C
